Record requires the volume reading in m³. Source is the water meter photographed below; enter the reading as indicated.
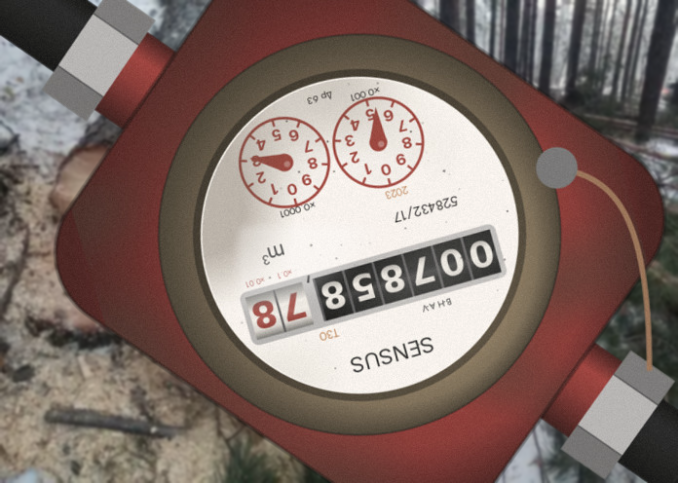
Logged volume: 7858.7853 m³
